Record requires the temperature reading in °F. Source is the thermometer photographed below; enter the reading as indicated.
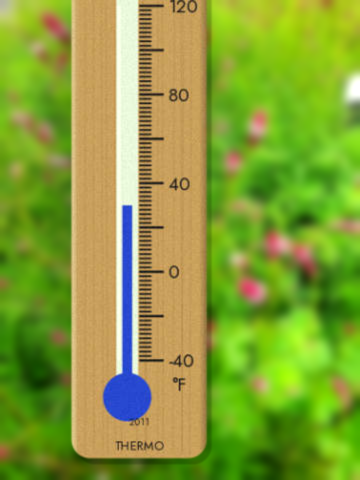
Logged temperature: 30 °F
